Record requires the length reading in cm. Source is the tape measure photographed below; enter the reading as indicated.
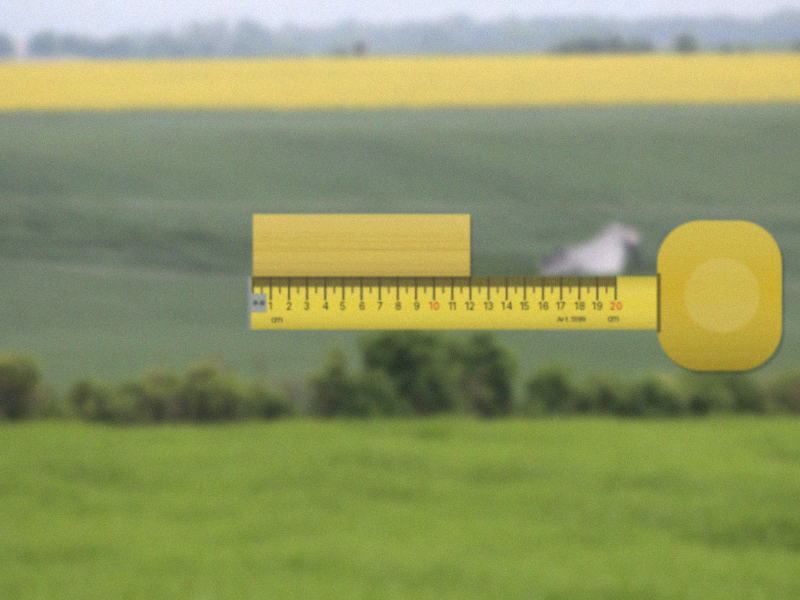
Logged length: 12 cm
